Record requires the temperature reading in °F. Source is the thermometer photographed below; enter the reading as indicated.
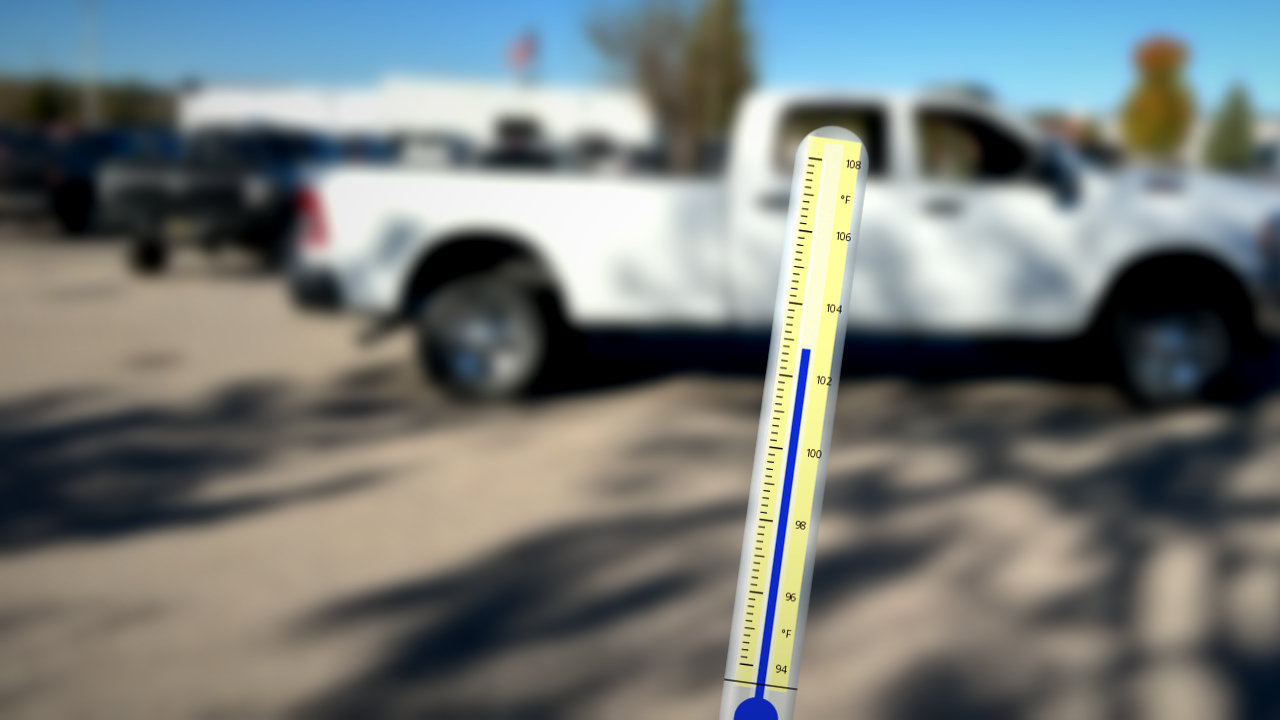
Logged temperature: 102.8 °F
